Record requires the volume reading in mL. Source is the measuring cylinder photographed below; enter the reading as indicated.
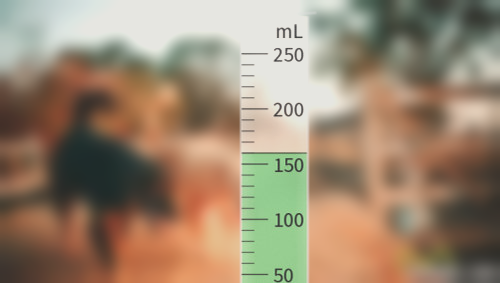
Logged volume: 160 mL
